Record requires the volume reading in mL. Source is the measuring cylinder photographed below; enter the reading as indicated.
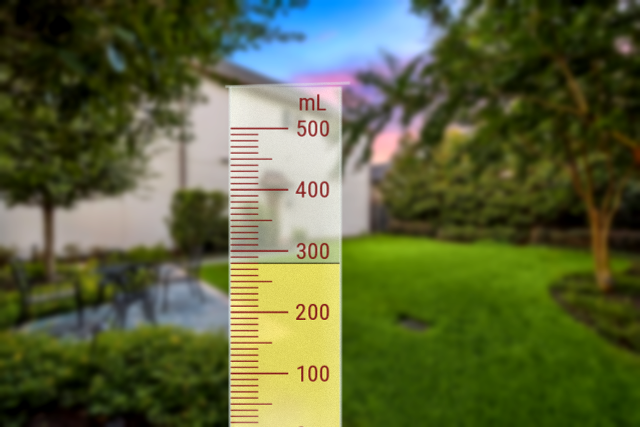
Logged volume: 280 mL
